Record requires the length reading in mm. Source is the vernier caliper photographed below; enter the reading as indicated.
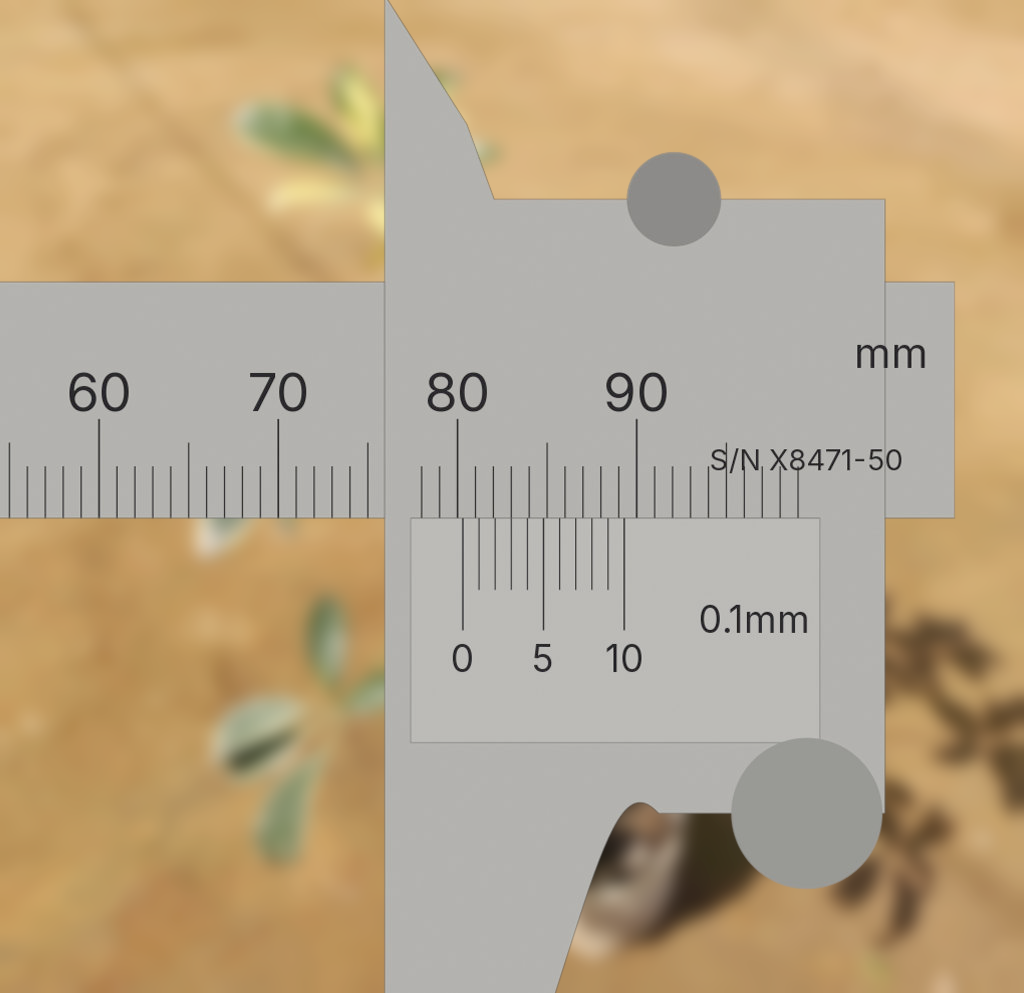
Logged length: 80.3 mm
